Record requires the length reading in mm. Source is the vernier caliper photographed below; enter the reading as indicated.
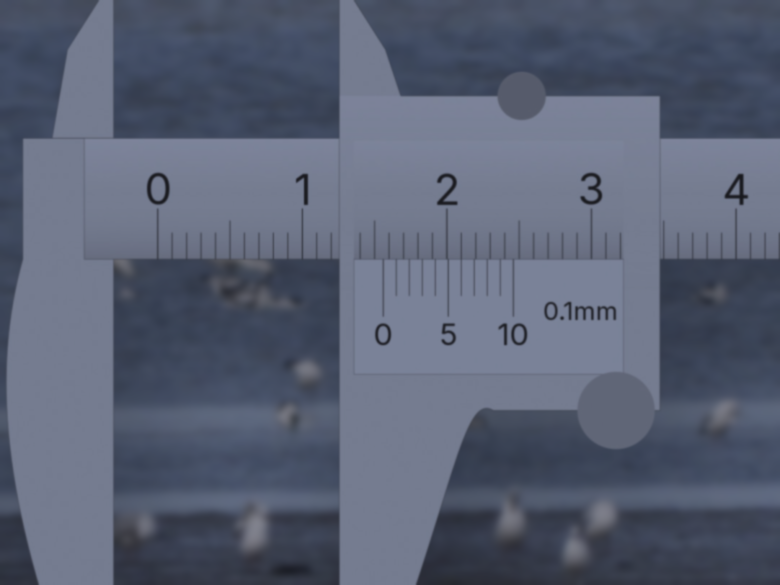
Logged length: 15.6 mm
